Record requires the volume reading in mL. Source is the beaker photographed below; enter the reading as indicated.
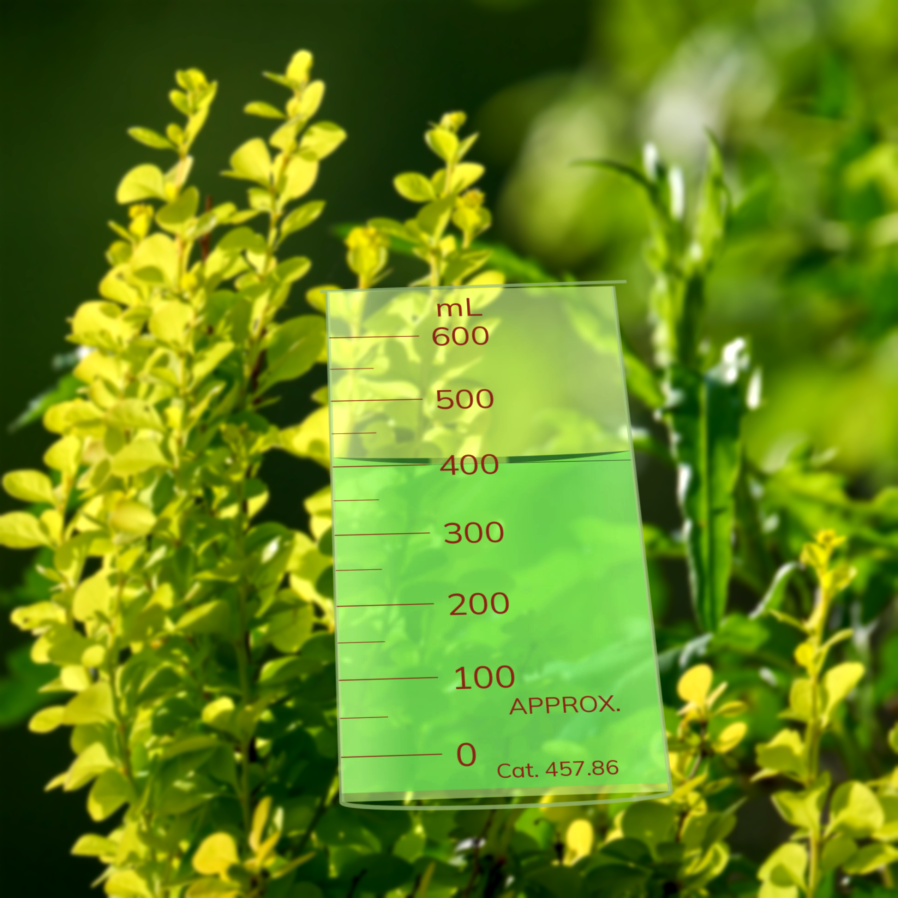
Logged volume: 400 mL
